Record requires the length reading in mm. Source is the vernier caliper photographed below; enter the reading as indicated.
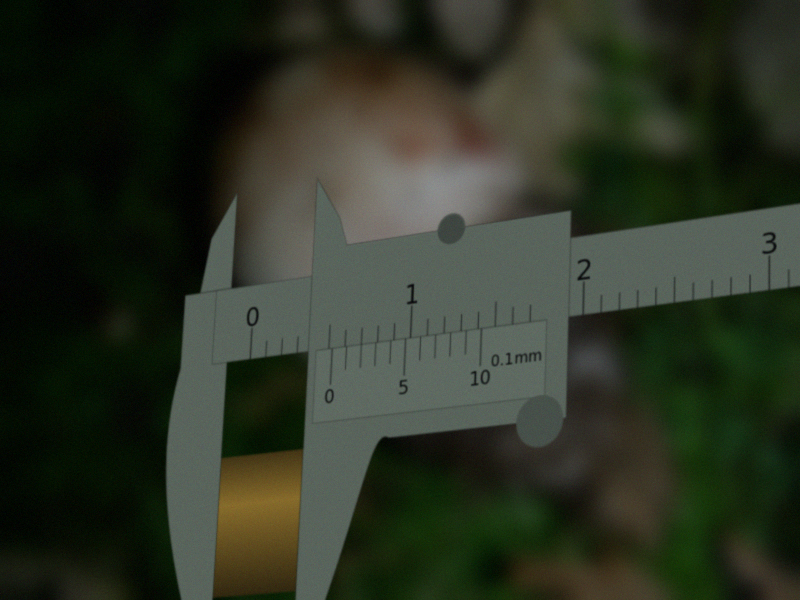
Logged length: 5.2 mm
